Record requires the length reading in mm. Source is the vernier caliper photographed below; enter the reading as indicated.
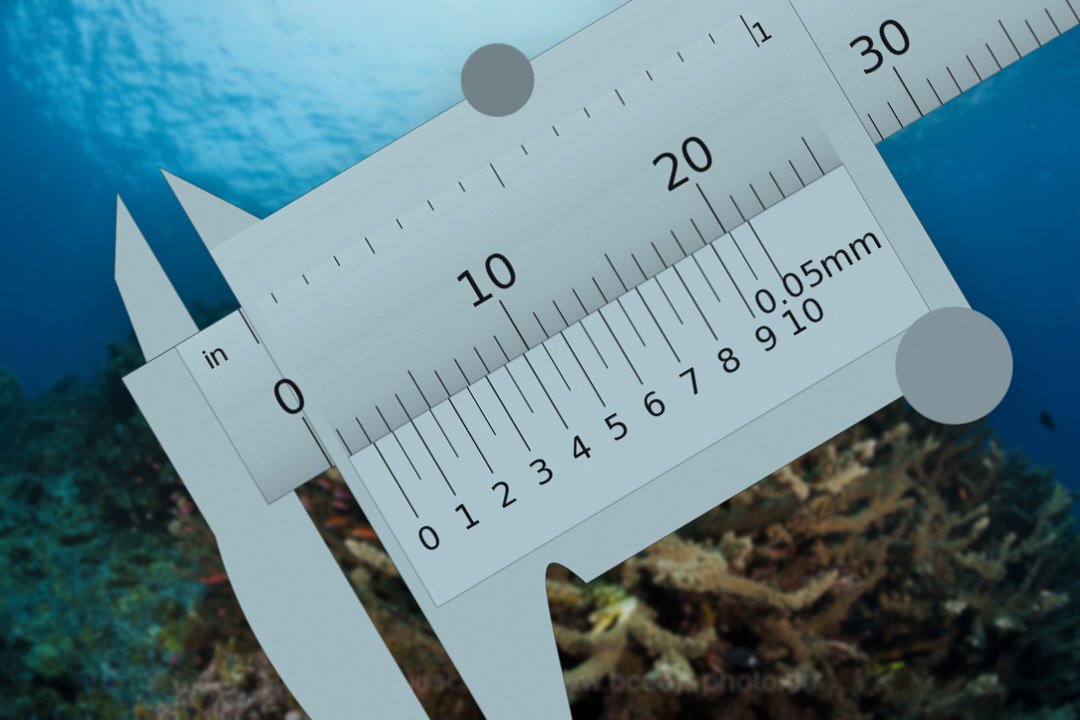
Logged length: 2.1 mm
